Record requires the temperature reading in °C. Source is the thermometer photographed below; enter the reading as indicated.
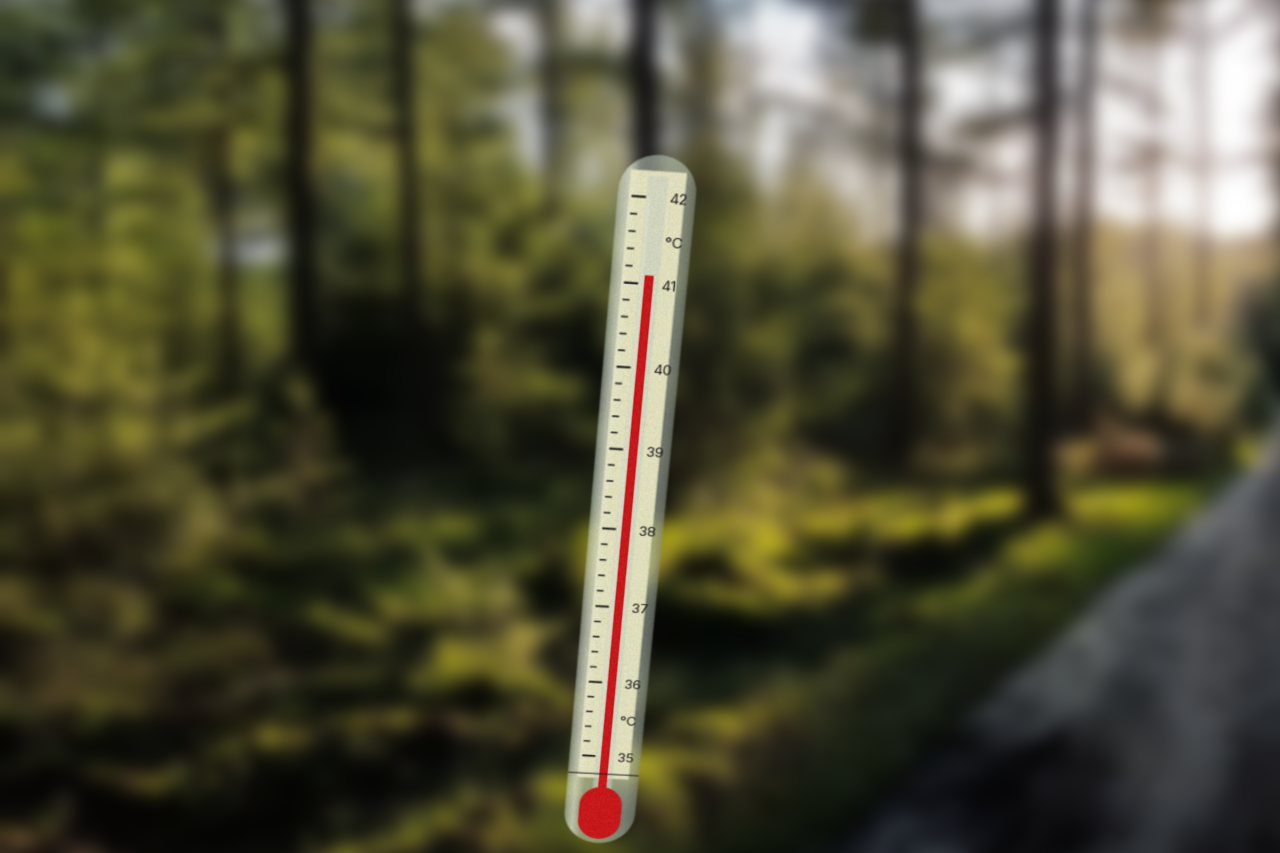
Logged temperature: 41.1 °C
